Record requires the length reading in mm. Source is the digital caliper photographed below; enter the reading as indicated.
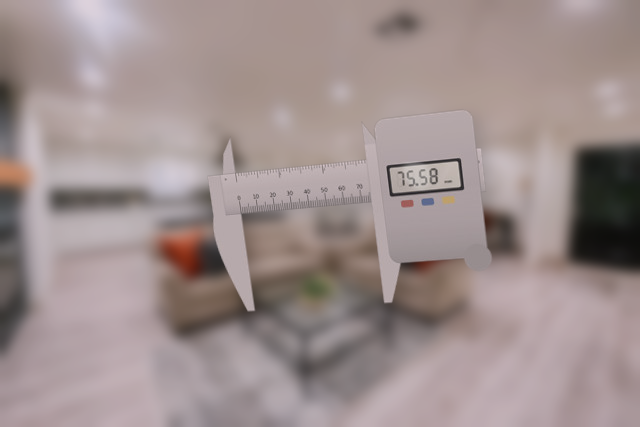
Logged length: 75.58 mm
